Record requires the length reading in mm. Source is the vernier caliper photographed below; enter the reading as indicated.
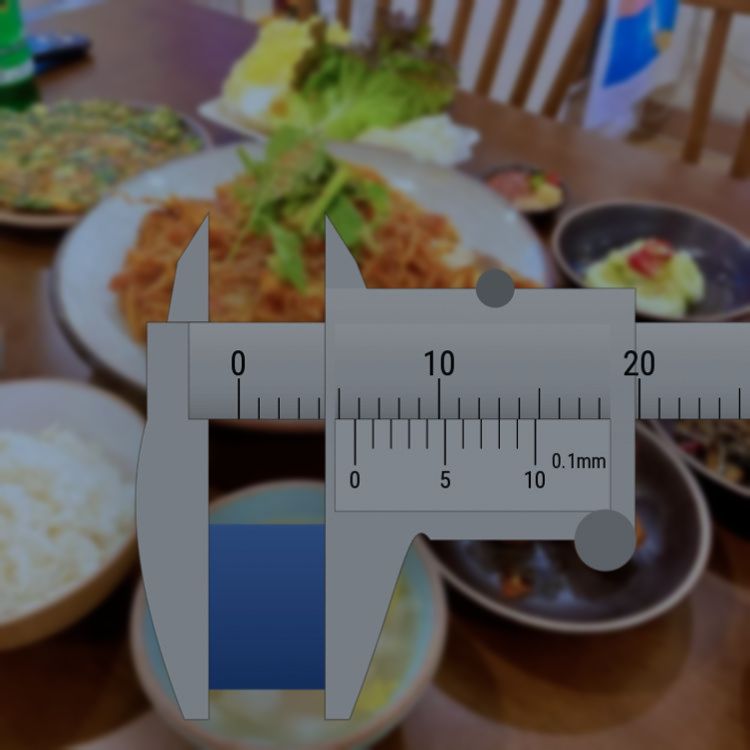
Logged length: 5.8 mm
